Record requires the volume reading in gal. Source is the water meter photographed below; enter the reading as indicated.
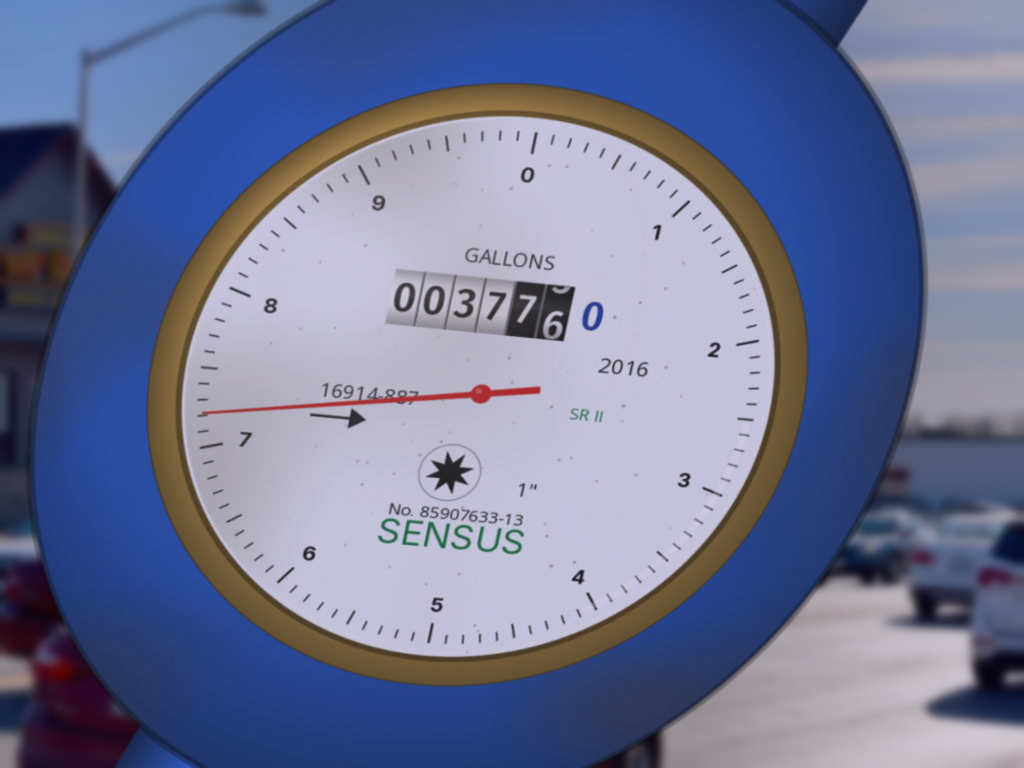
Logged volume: 37757.2 gal
